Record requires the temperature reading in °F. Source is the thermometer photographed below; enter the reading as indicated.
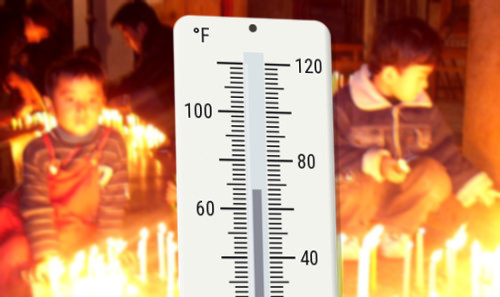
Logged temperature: 68 °F
